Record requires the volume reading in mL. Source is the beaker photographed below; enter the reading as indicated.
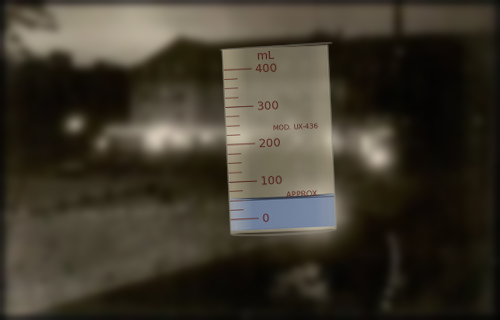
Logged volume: 50 mL
